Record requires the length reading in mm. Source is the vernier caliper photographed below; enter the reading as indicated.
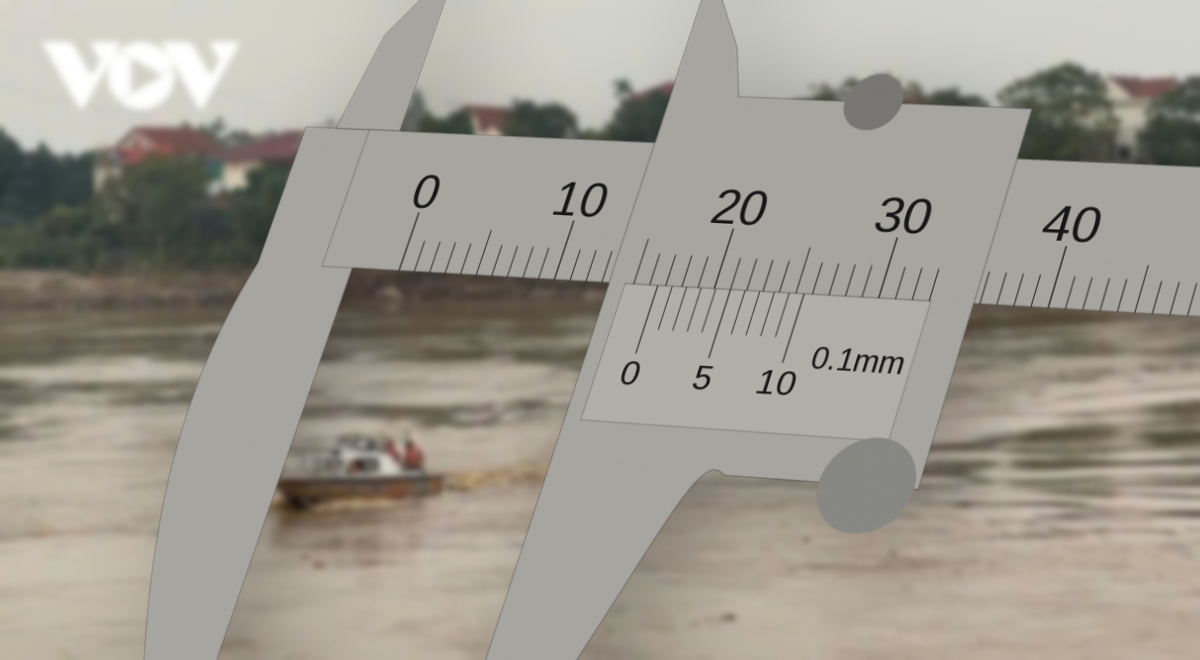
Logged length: 16.5 mm
